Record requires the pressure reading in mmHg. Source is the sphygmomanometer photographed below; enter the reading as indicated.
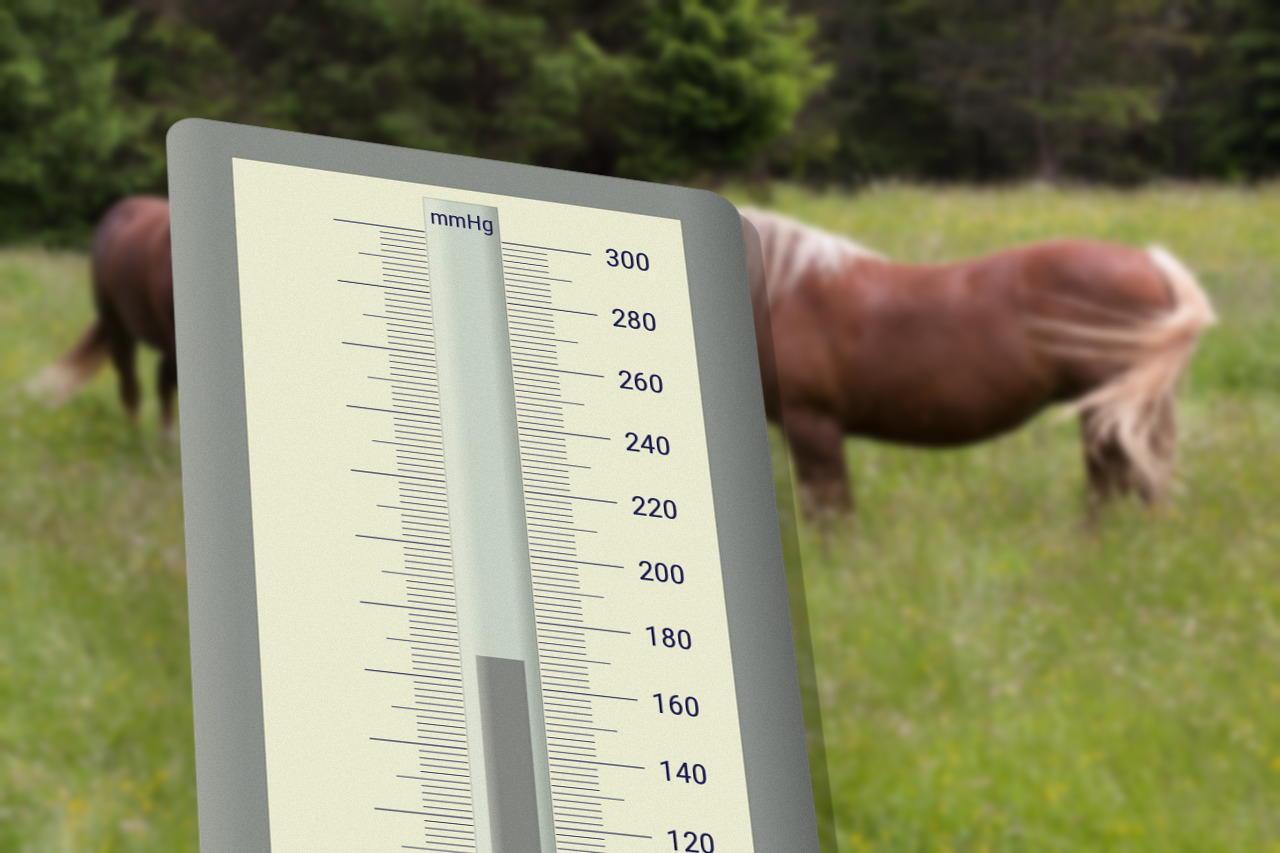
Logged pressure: 168 mmHg
